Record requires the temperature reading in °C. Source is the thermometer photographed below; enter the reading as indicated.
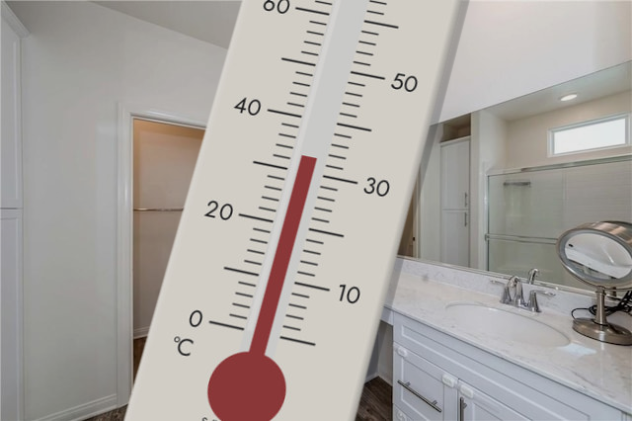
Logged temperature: 33 °C
